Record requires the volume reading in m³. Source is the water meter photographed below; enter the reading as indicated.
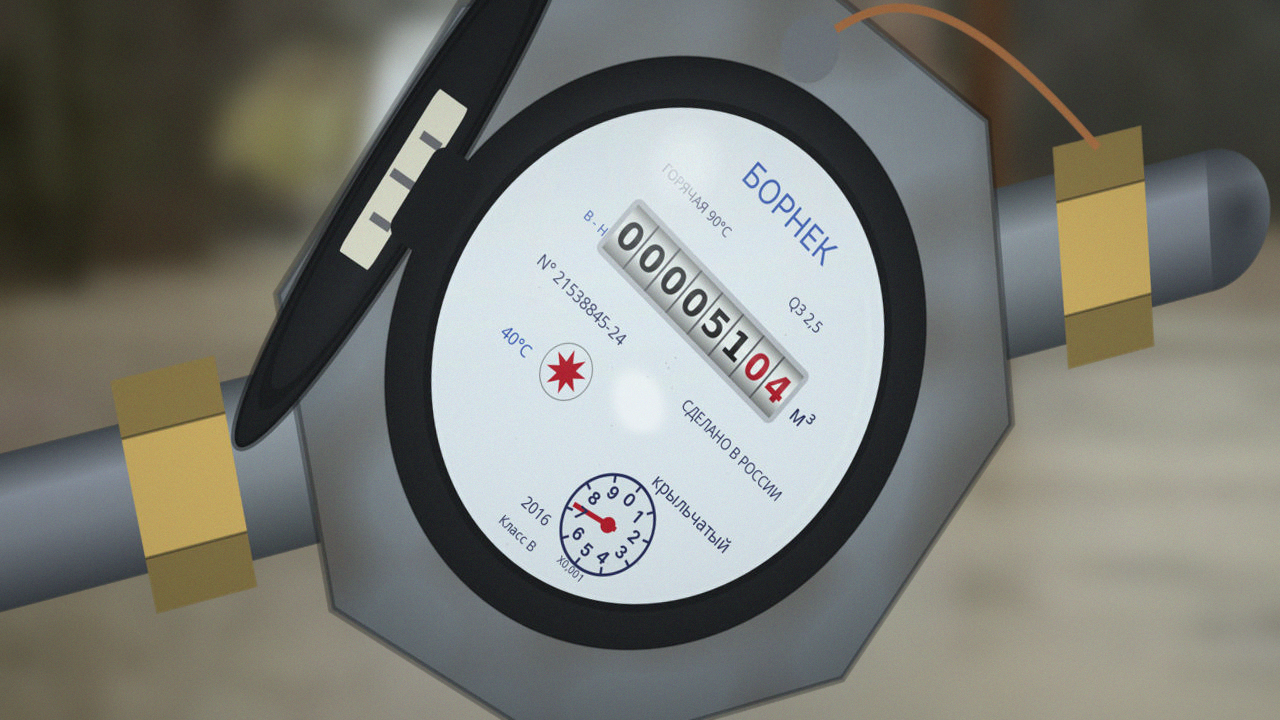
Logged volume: 51.047 m³
